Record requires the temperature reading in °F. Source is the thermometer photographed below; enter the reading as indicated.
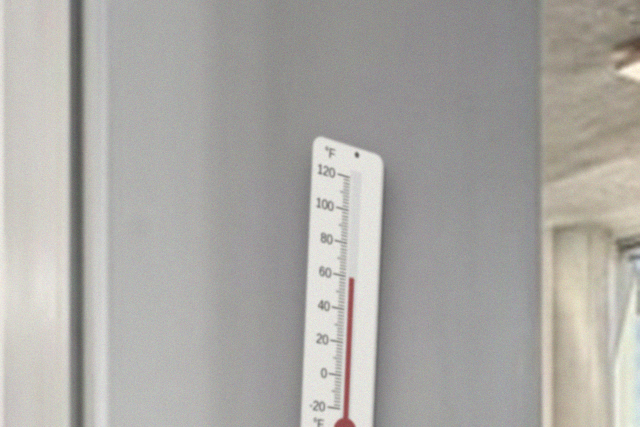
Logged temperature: 60 °F
